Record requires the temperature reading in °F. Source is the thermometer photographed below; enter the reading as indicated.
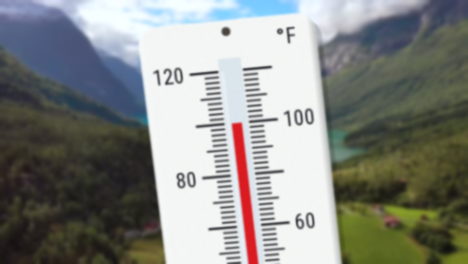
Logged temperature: 100 °F
